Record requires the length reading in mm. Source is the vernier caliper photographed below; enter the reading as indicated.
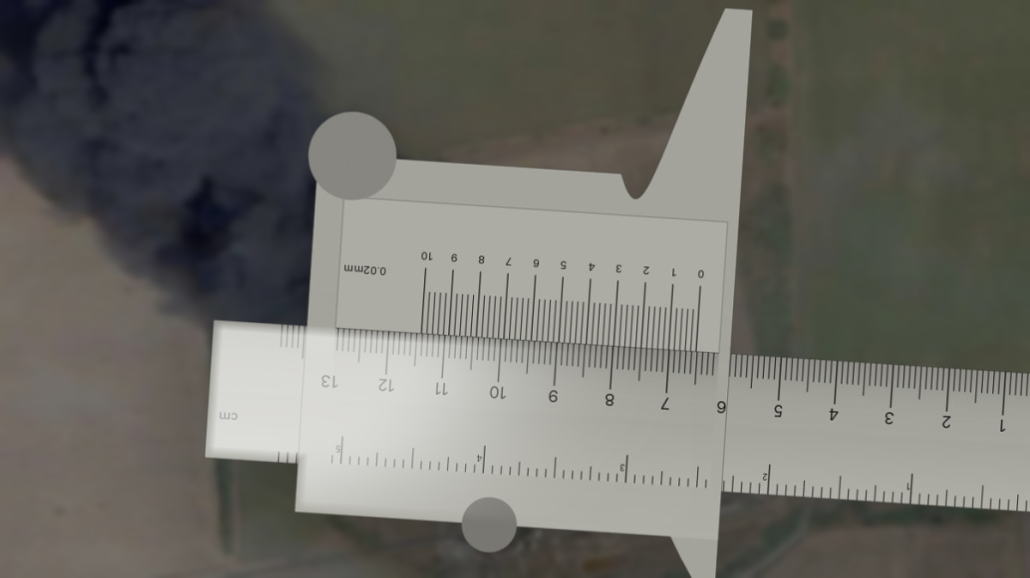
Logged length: 65.2 mm
